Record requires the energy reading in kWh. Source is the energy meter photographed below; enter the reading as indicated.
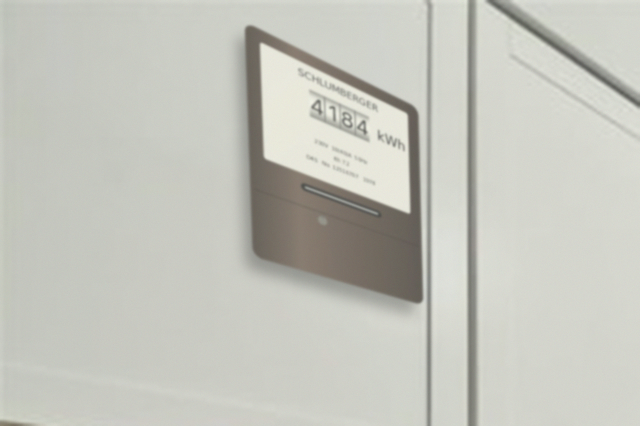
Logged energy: 4184 kWh
